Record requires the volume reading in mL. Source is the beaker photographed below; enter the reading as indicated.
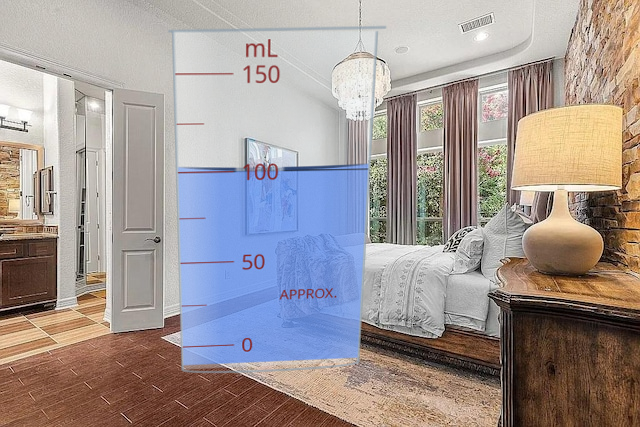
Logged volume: 100 mL
